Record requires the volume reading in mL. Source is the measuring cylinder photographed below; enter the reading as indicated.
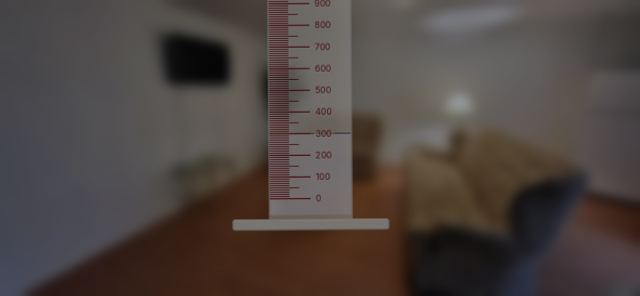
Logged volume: 300 mL
